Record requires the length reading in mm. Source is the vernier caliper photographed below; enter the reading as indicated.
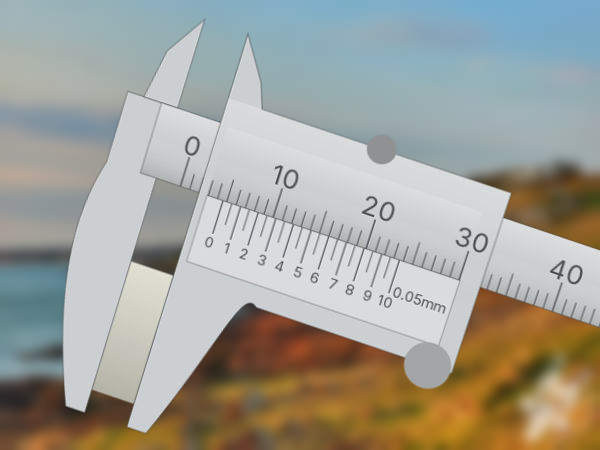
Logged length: 4.6 mm
